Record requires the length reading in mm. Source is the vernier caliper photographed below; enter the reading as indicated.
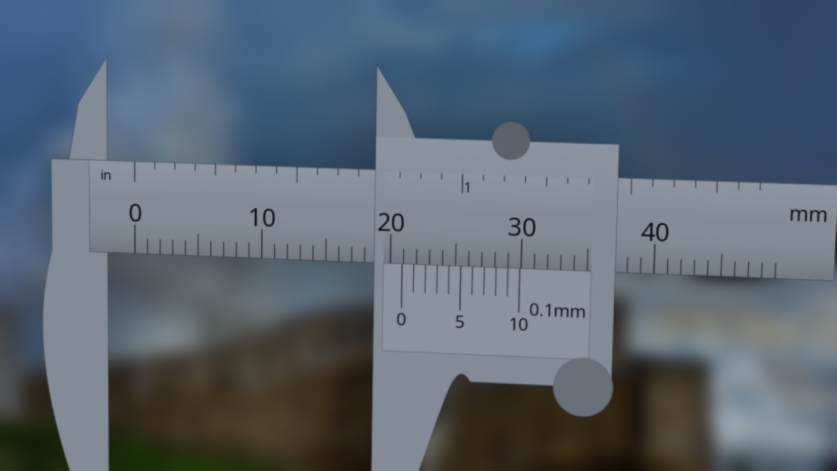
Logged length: 20.9 mm
